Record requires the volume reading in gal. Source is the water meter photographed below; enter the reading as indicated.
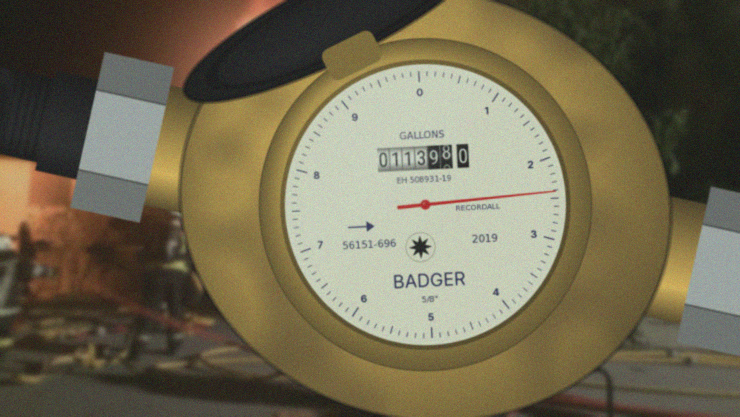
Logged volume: 113982.4 gal
